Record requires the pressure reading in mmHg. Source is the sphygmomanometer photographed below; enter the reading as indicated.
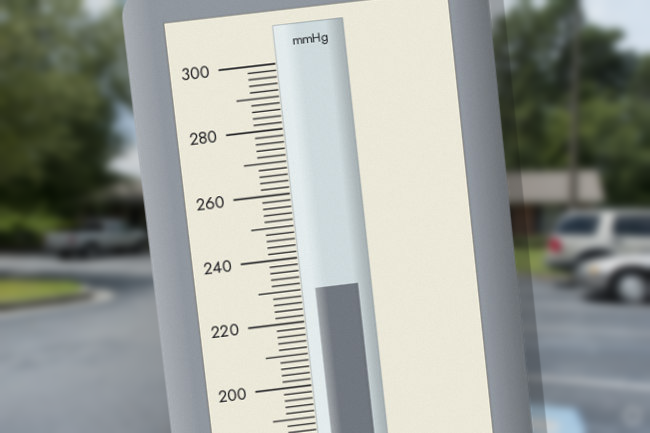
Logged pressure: 230 mmHg
